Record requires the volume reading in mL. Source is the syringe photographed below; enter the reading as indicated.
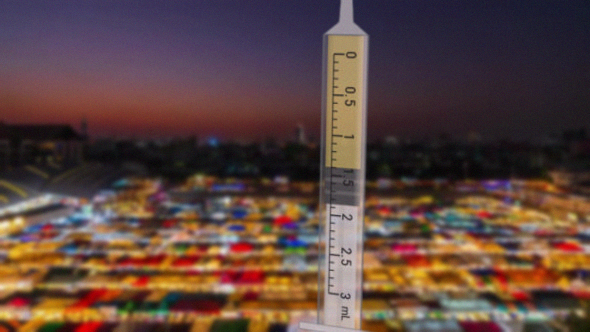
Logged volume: 1.4 mL
